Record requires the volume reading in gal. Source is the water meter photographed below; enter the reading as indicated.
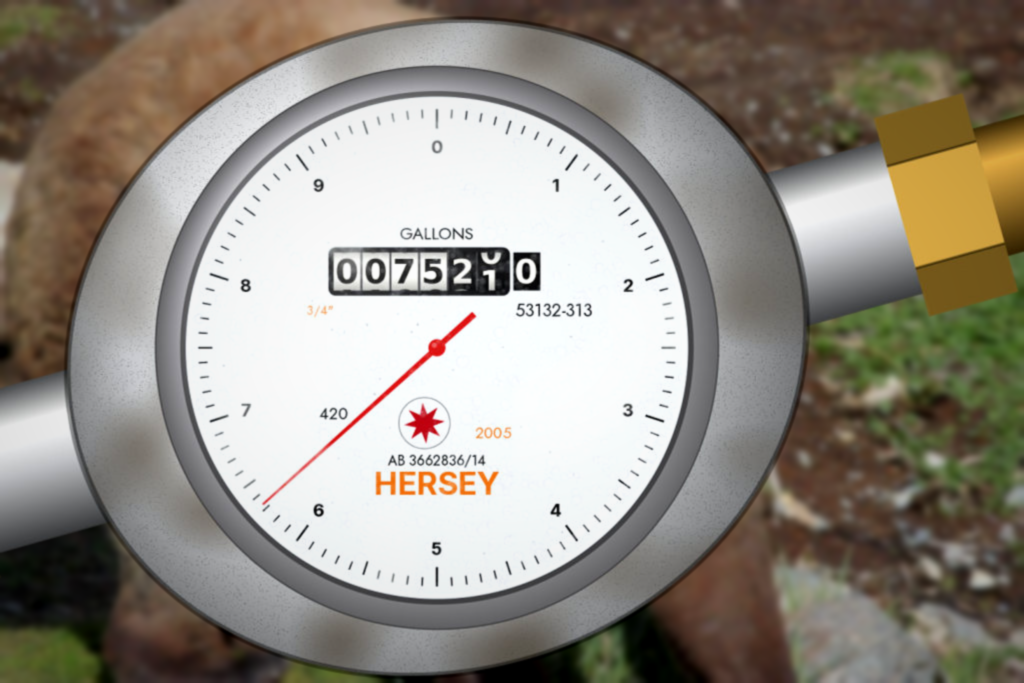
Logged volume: 75206.3 gal
